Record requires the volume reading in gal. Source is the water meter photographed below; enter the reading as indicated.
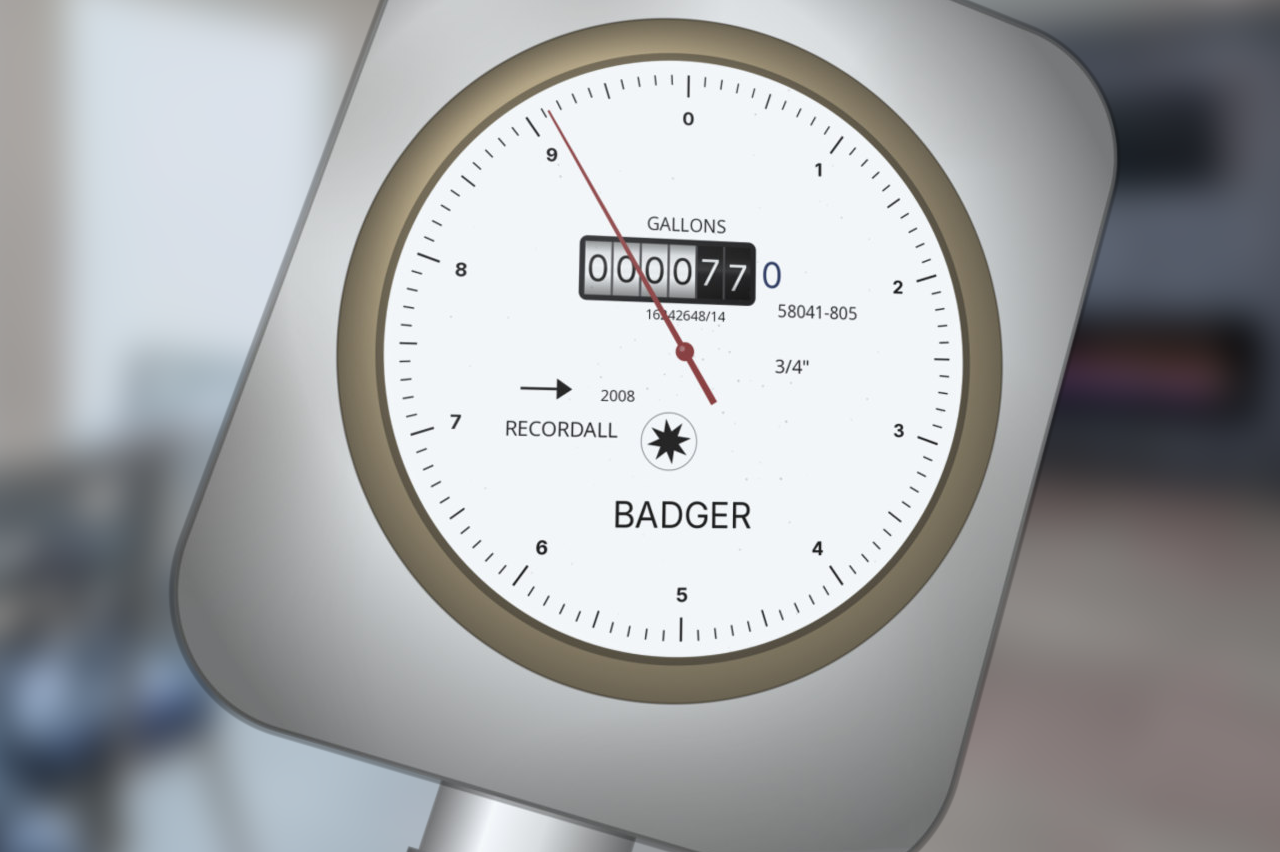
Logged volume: 769.1 gal
